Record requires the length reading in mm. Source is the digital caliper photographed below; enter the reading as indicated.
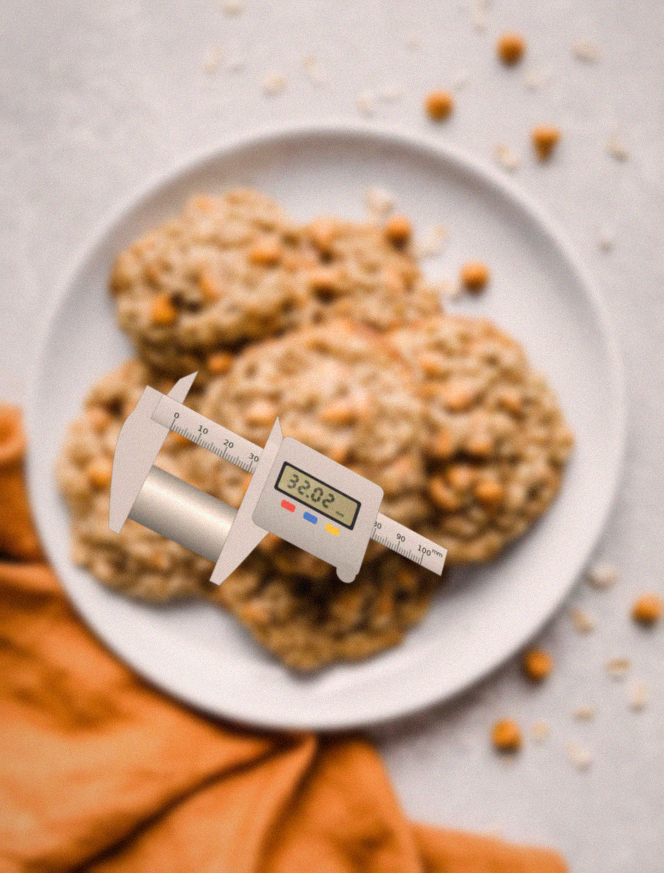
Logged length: 32.02 mm
